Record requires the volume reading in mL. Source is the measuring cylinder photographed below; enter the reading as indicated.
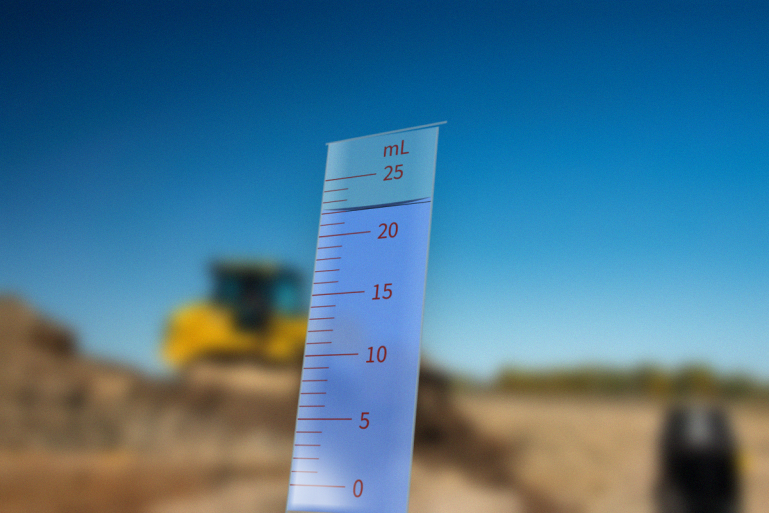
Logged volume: 22 mL
